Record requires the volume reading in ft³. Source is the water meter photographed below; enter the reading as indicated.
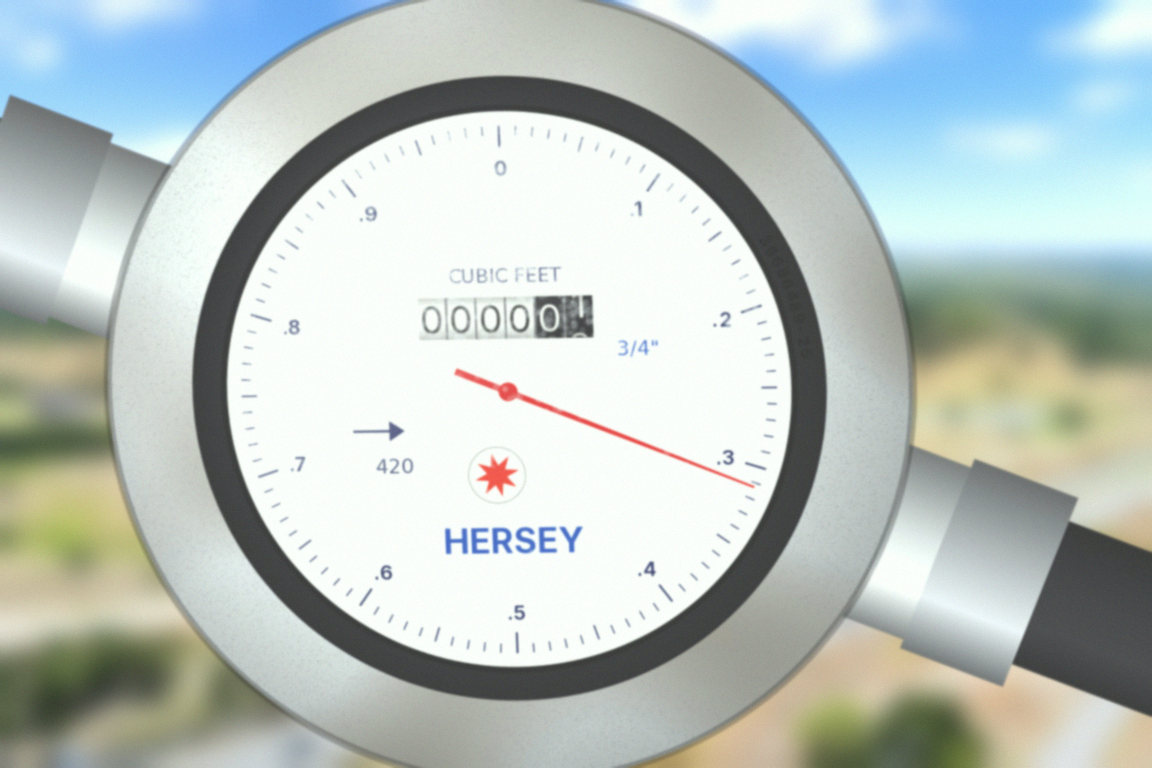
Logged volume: 1.31 ft³
